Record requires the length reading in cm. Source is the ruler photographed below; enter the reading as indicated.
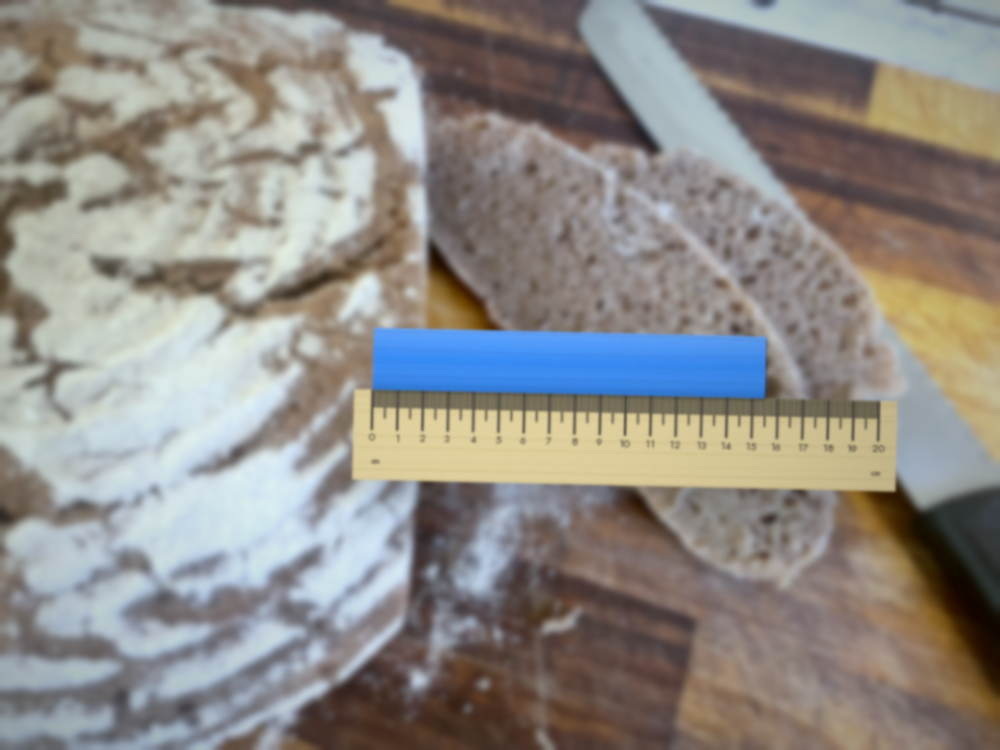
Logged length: 15.5 cm
